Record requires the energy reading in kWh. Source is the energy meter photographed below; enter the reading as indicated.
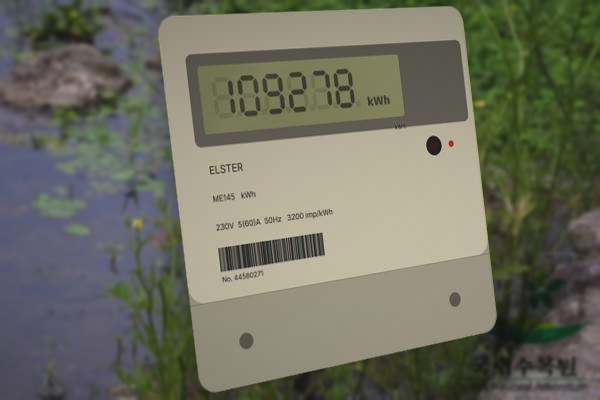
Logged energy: 109278 kWh
